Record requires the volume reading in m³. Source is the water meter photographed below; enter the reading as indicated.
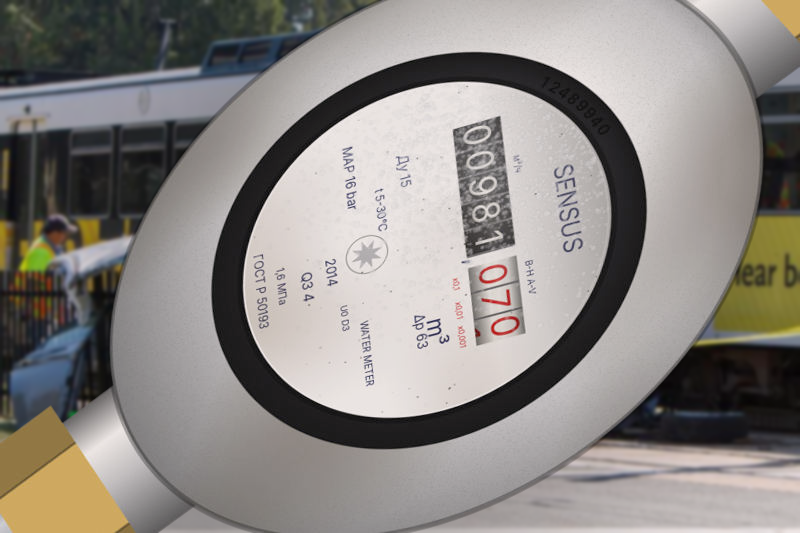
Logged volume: 981.070 m³
